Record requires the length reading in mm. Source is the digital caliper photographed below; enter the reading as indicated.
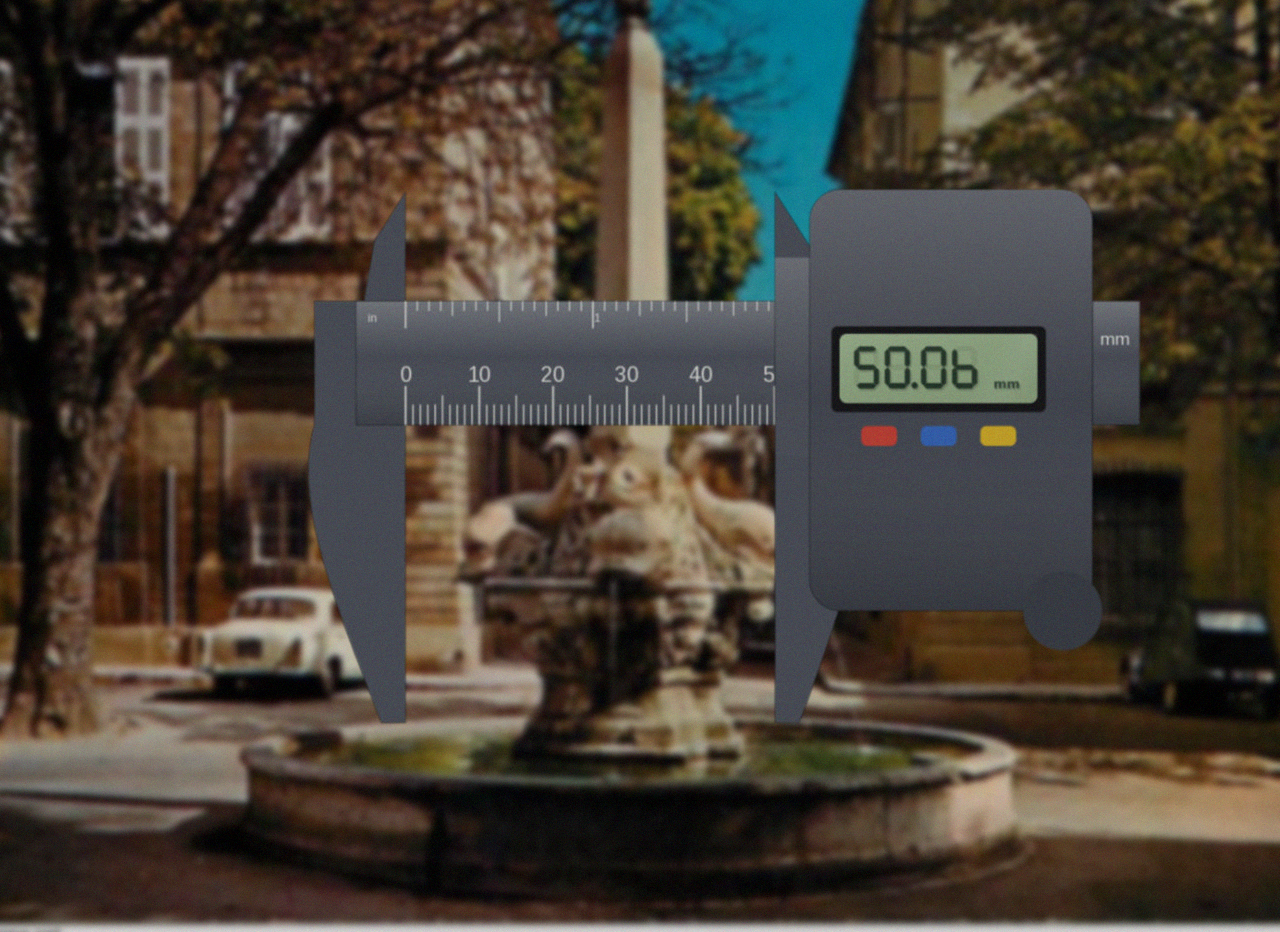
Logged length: 50.06 mm
